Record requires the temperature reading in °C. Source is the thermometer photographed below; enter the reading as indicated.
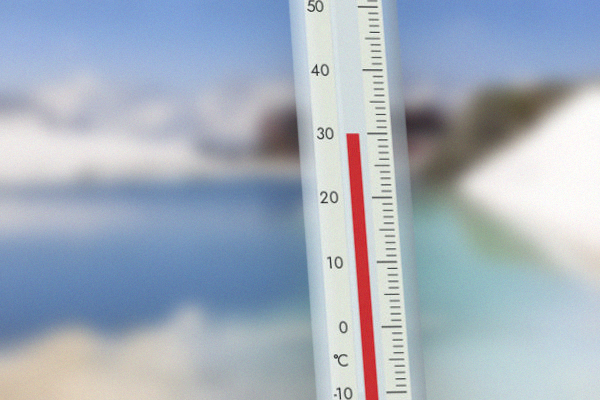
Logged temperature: 30 °C
